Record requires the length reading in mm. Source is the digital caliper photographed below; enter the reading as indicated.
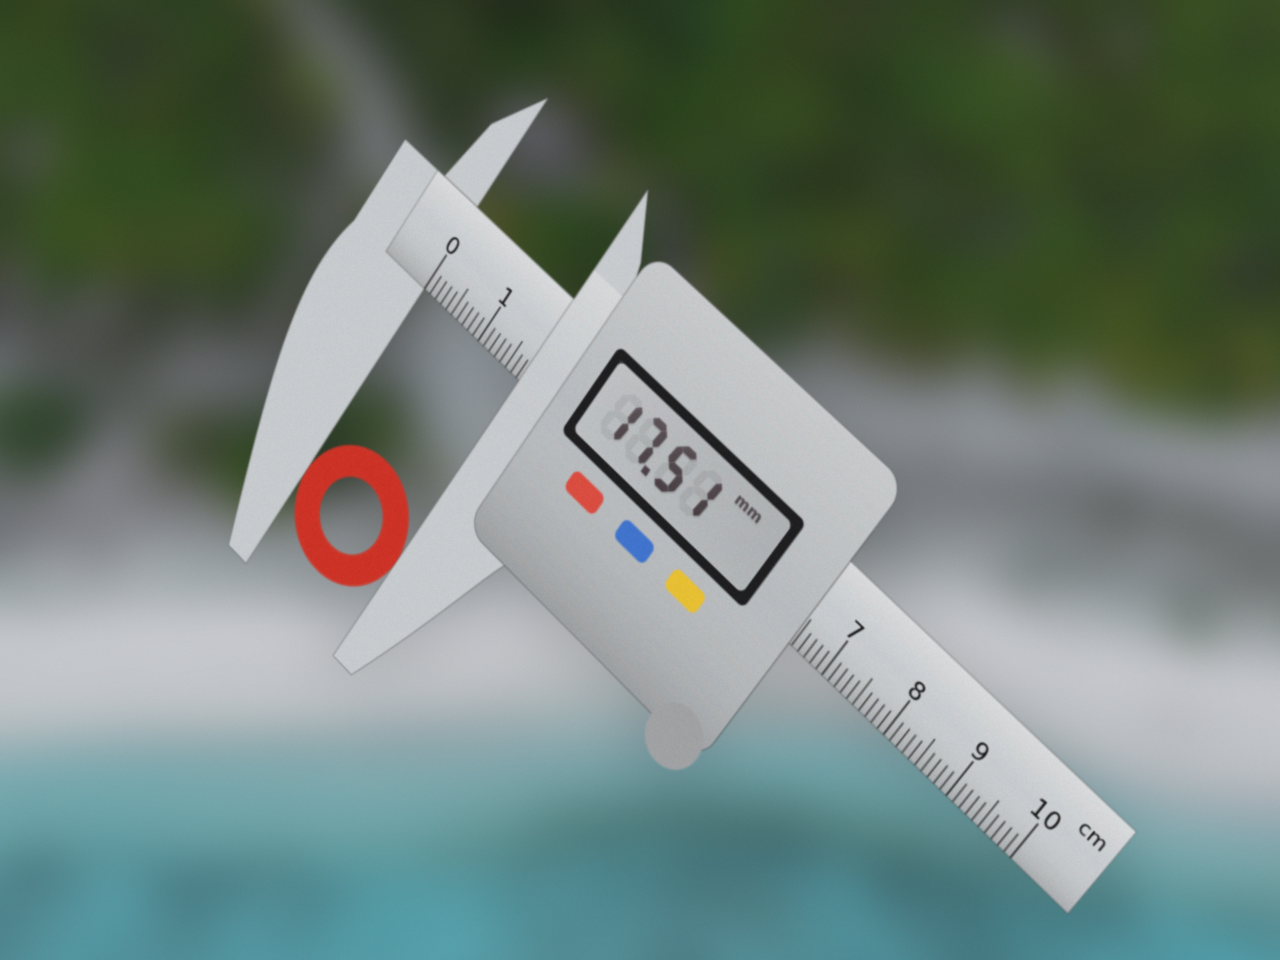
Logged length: 17.51 mm
